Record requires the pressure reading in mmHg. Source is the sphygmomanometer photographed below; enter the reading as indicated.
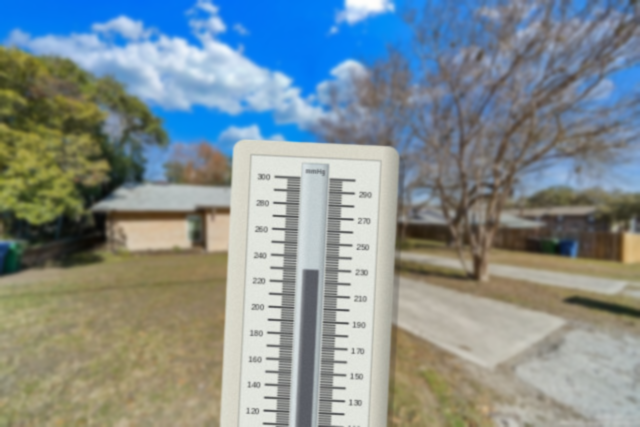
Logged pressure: 230 mmHg
